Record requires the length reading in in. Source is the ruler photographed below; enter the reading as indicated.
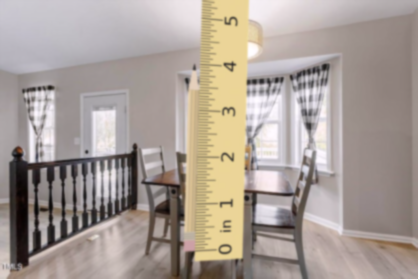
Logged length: 4 in
